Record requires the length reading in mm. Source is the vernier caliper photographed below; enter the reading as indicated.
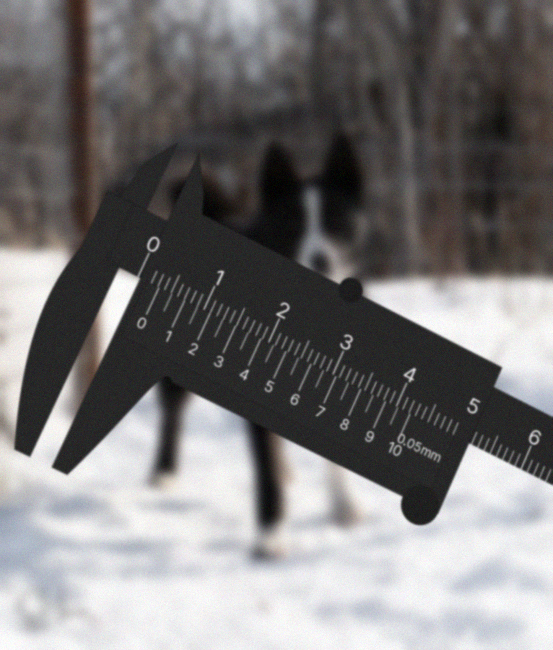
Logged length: 3.2 mm
